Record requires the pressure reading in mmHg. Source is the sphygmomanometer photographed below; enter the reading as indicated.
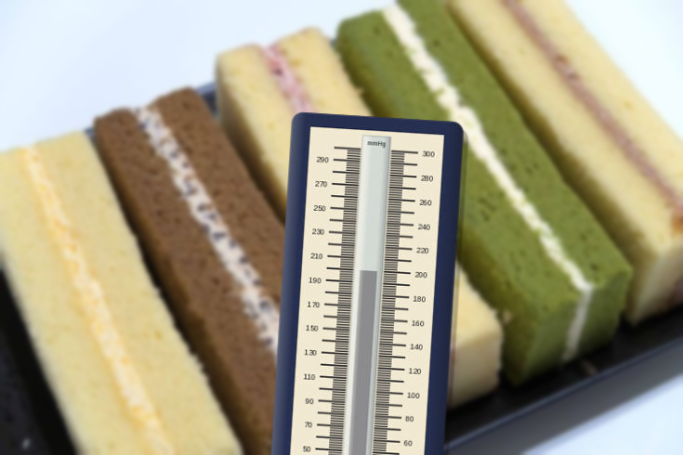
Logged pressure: 200 mmHg
